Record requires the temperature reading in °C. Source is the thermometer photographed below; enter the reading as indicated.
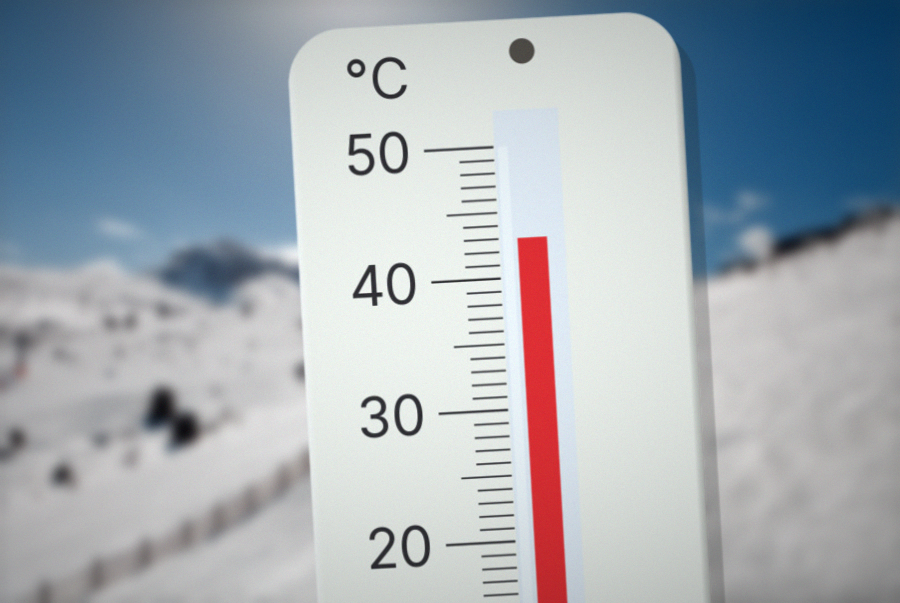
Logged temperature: 43 °C
